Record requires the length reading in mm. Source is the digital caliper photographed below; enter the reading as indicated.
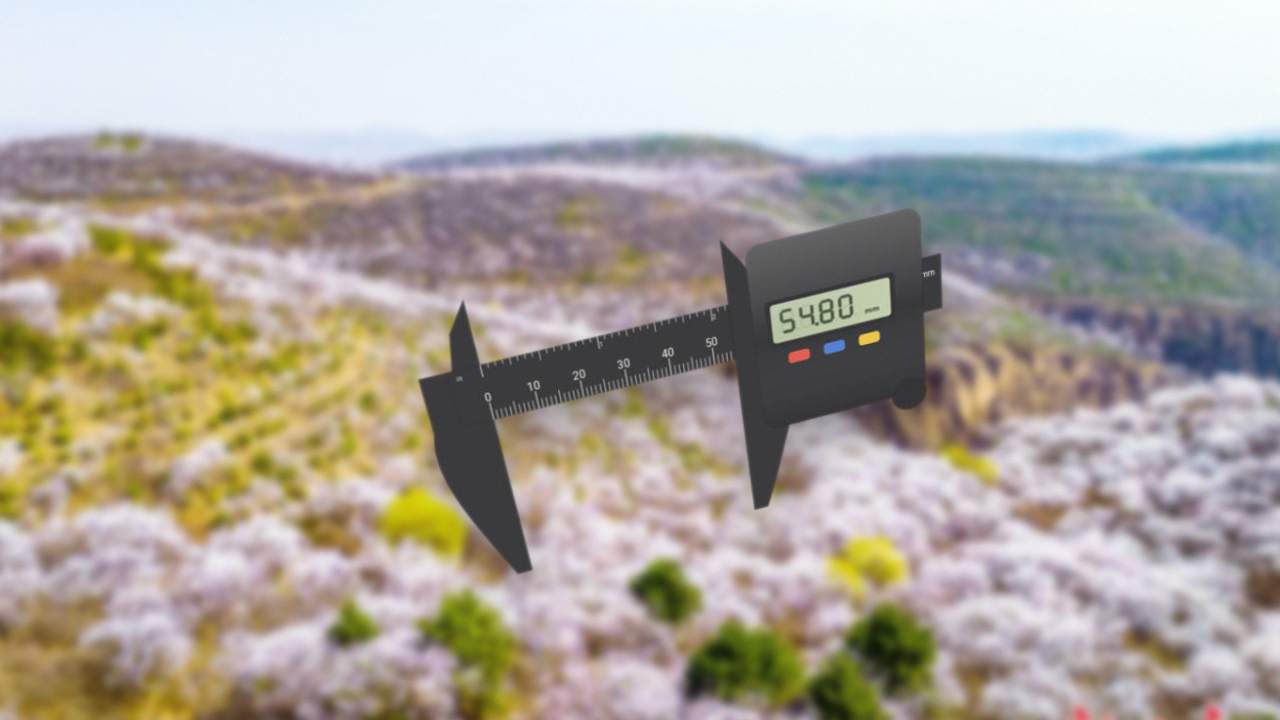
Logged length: 54.80 mm
